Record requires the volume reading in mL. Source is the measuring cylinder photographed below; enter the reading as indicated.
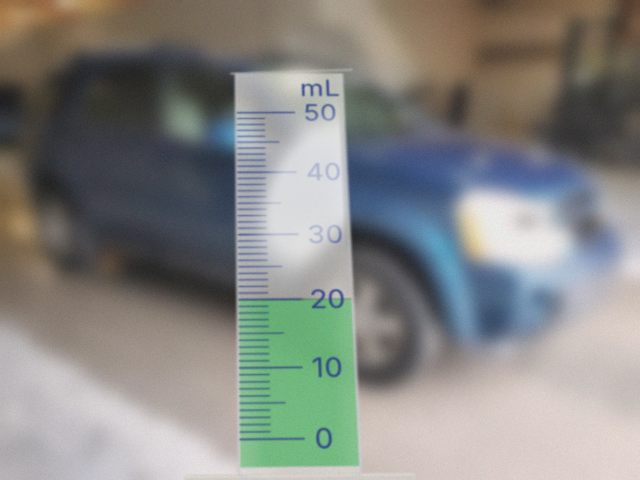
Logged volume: 20 mL
